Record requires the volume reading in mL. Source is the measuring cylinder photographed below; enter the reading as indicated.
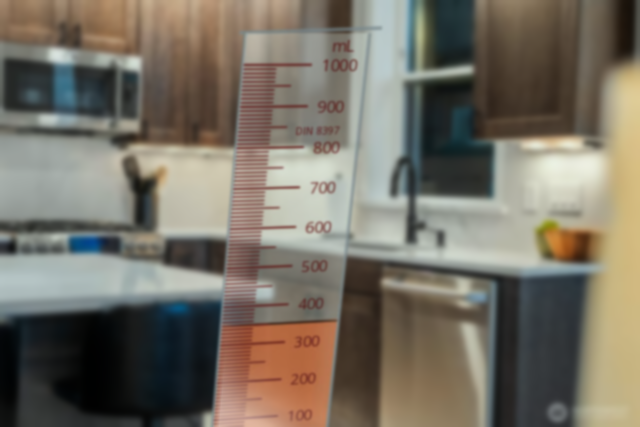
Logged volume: 350 mL
